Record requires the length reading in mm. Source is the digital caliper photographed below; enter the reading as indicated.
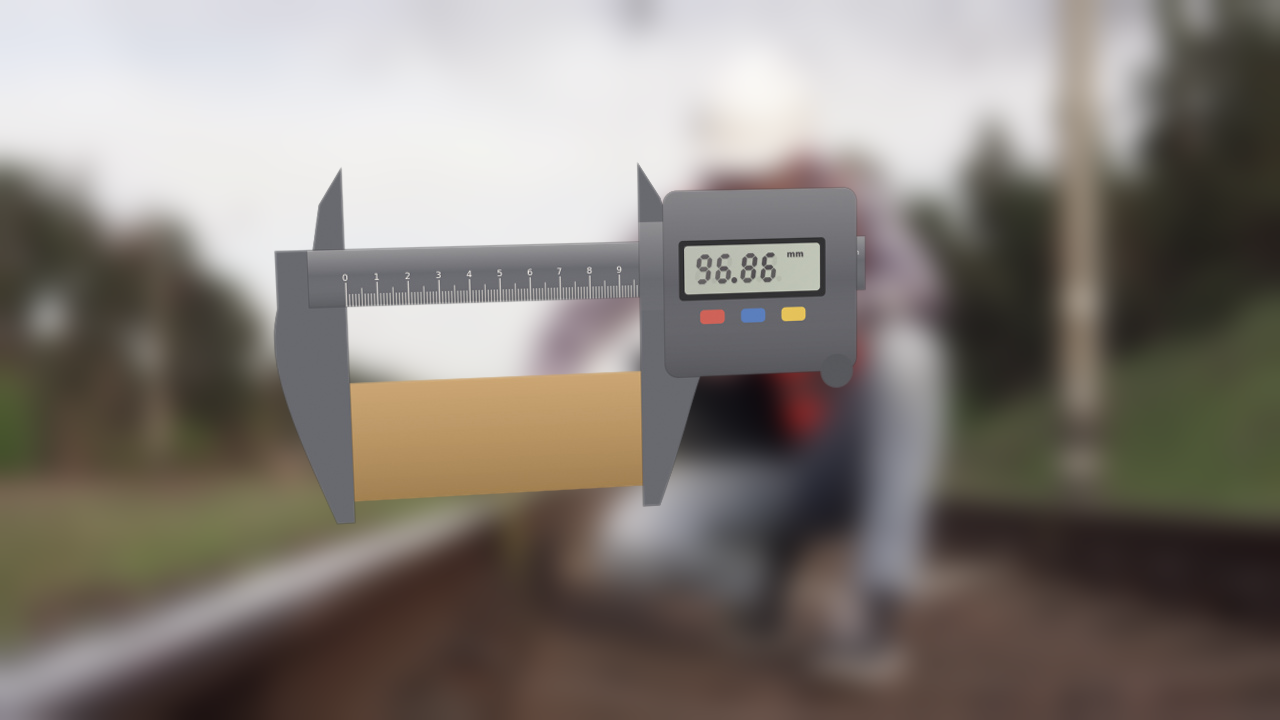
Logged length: 96.86 mm
